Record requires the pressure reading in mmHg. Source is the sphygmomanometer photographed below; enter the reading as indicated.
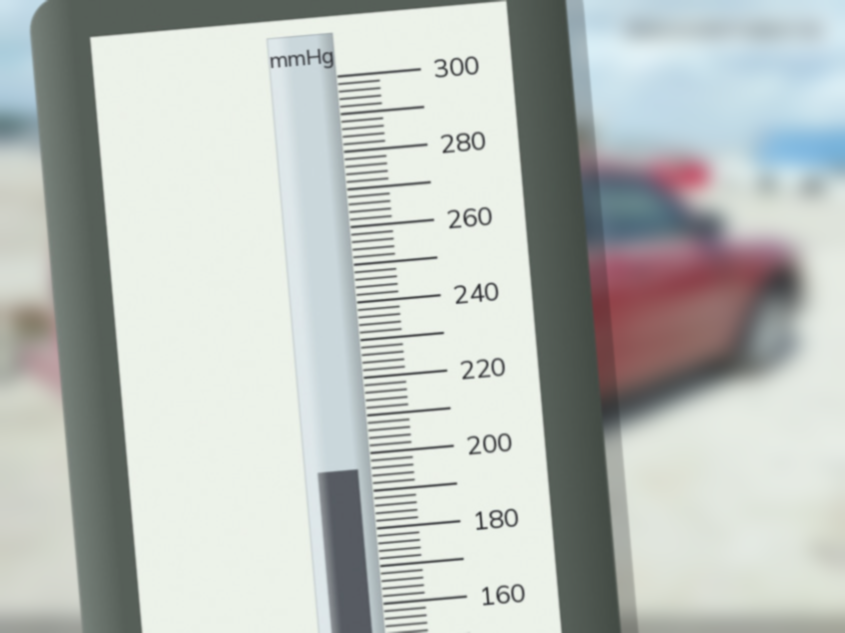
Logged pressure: 196 mmHg
